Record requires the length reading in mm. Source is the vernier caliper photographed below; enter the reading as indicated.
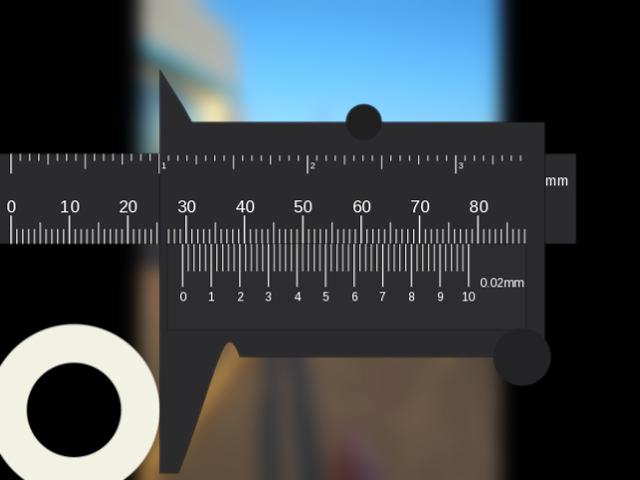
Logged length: 29.4 mm
